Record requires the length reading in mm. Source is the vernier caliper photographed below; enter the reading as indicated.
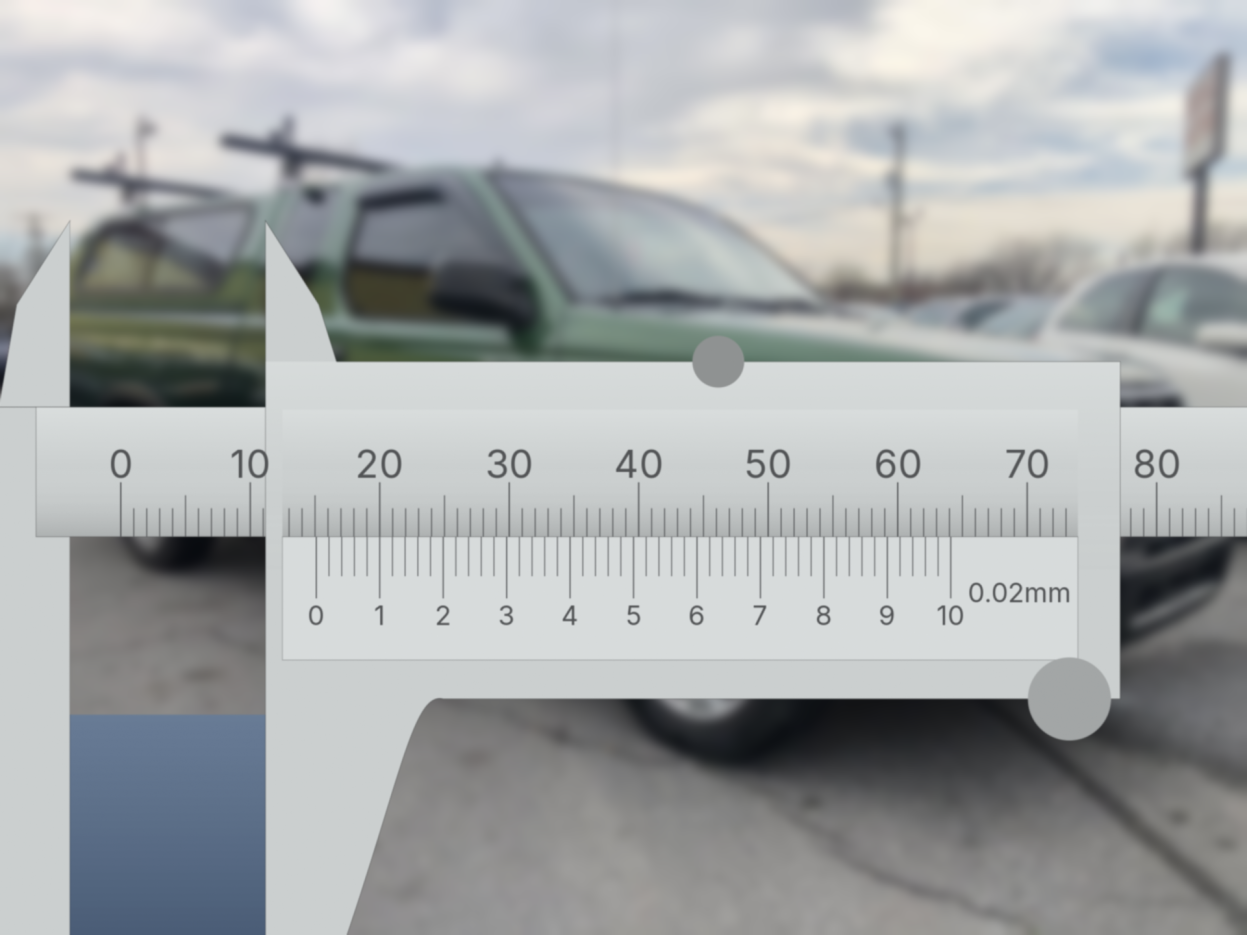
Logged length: 15.1 mm
